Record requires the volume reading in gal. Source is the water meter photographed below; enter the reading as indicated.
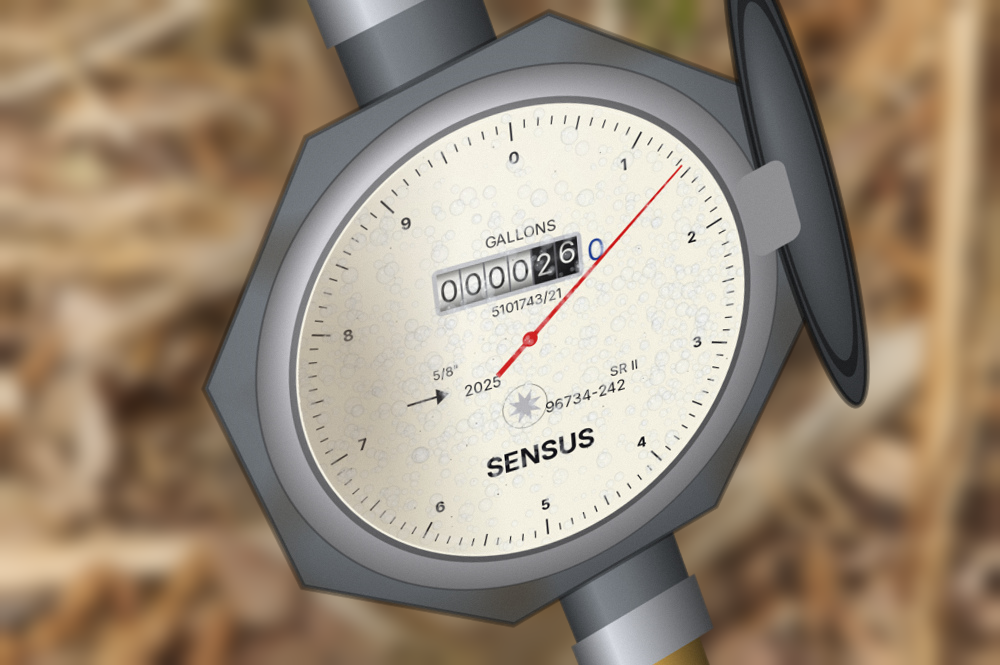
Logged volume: 261.4 gal
